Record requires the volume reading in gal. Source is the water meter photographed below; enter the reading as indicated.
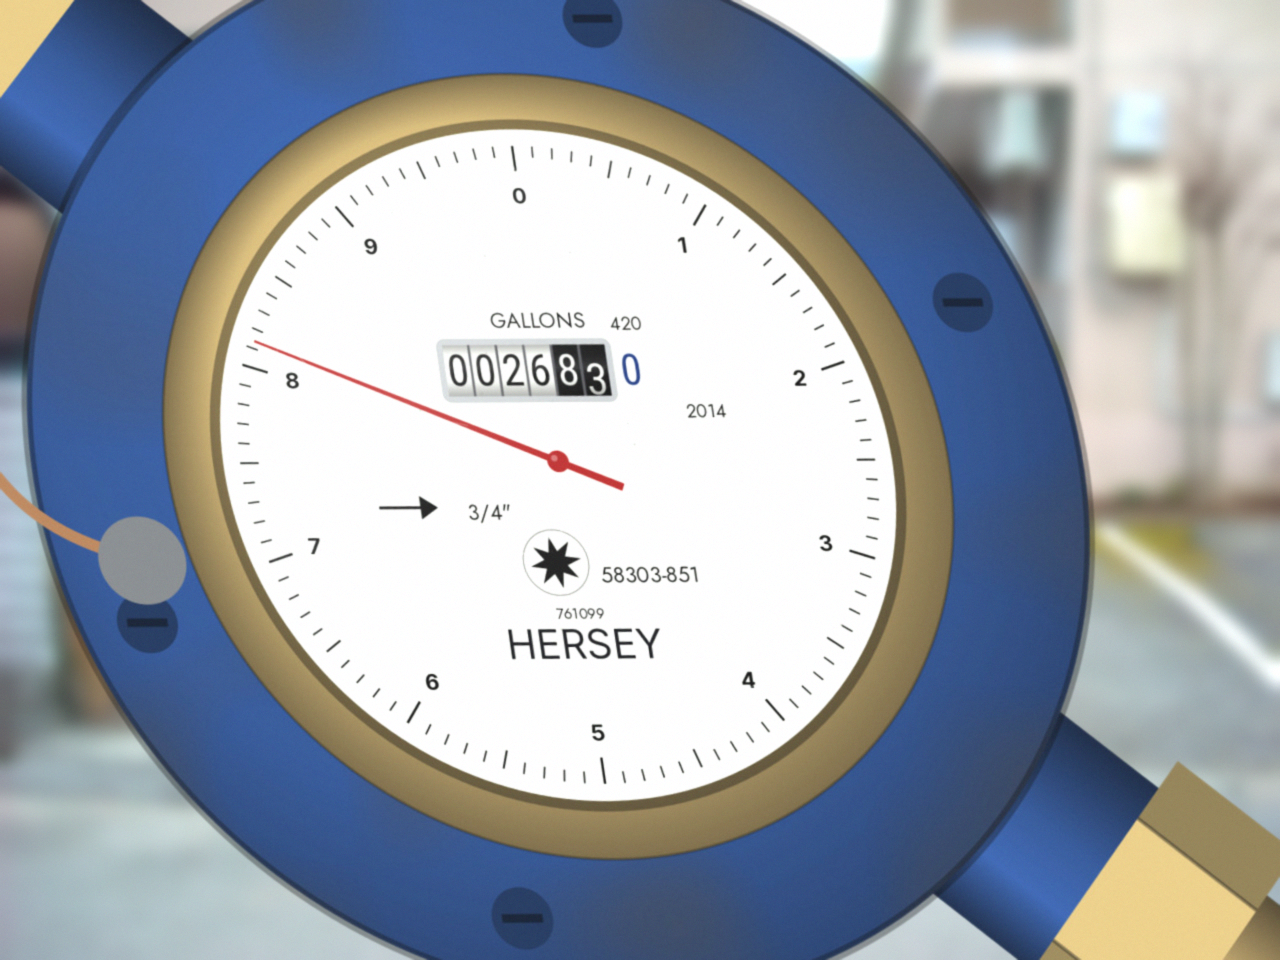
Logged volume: 26828.1 gal
